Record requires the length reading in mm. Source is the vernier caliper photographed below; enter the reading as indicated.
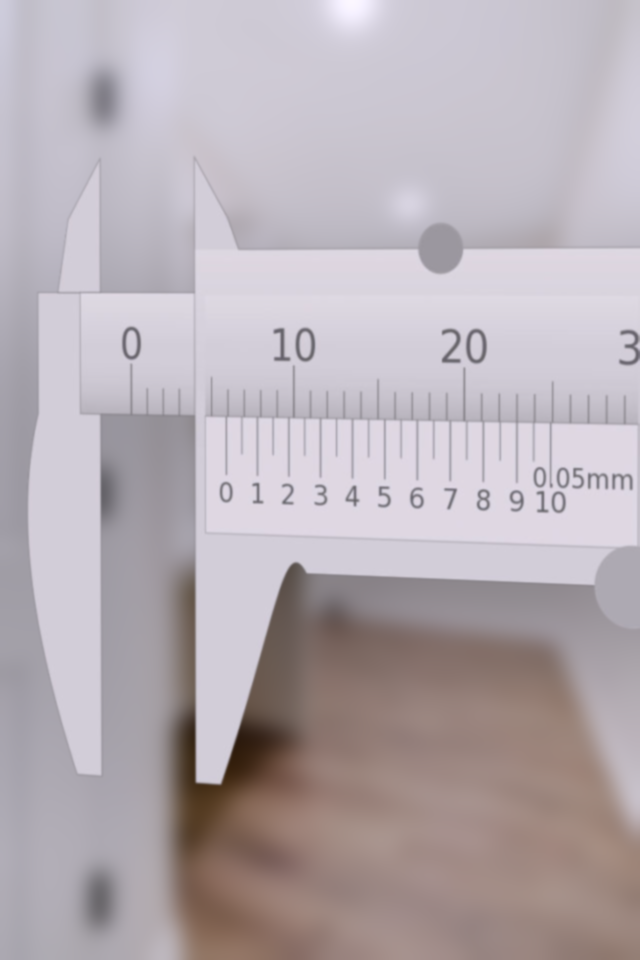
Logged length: 5.9 mm
